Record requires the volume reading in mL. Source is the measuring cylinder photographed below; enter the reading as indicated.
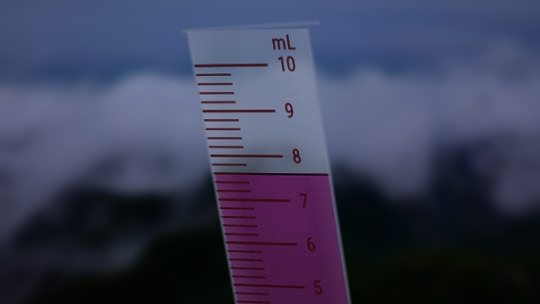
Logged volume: 7.6 mL
